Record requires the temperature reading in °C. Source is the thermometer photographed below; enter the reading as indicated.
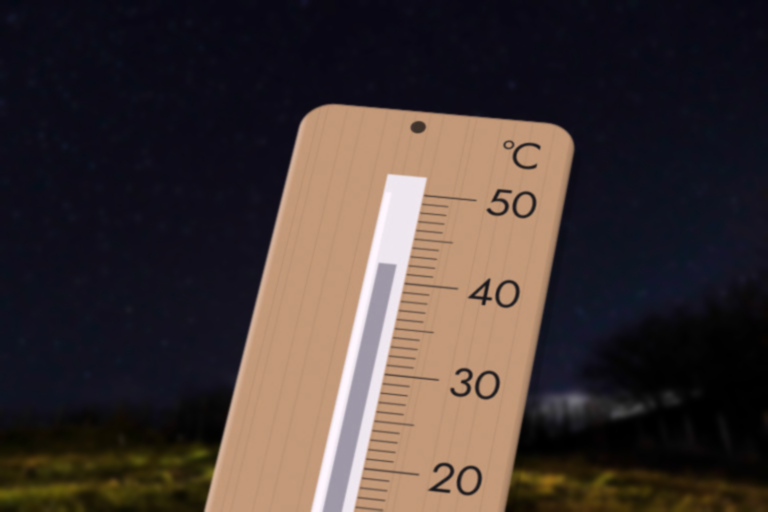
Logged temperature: 42 °C
